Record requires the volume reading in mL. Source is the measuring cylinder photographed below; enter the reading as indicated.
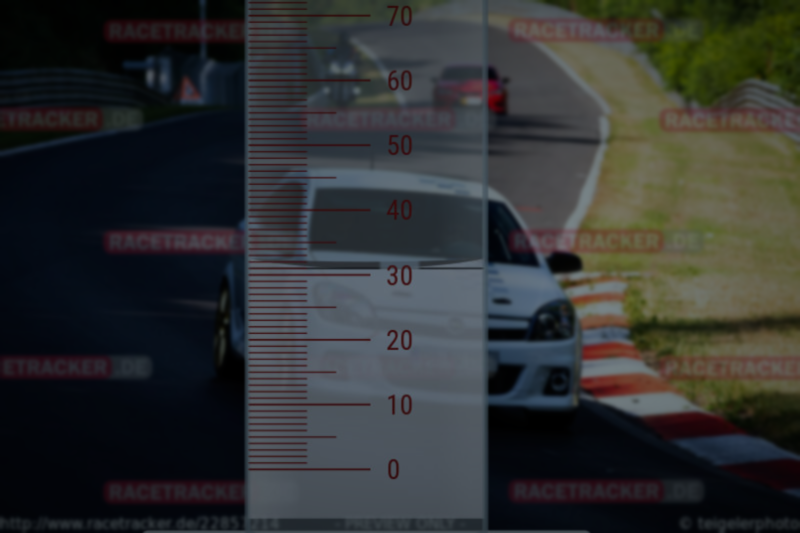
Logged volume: 31 mL
